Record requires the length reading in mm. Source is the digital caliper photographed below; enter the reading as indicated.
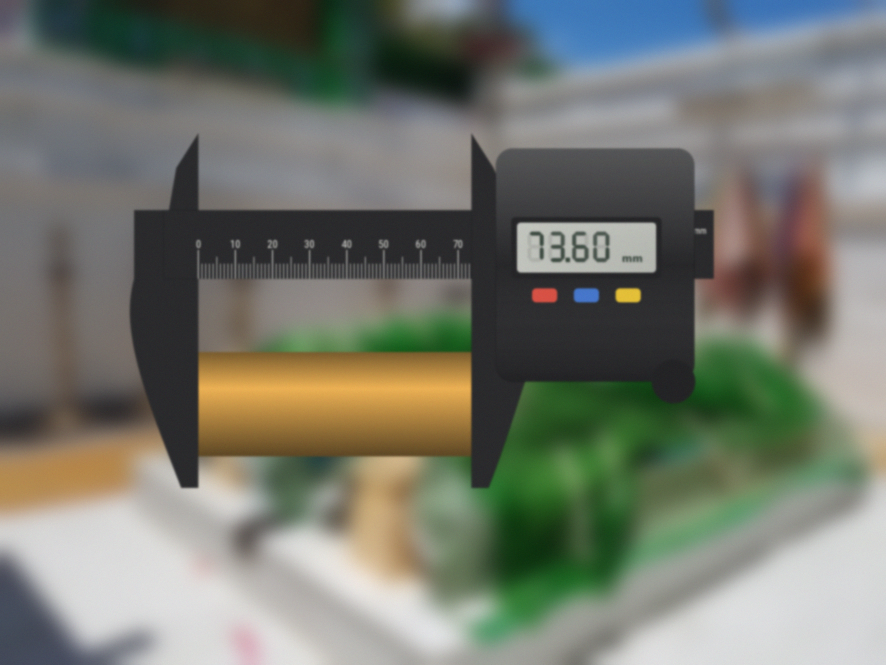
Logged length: 73.60 mm
